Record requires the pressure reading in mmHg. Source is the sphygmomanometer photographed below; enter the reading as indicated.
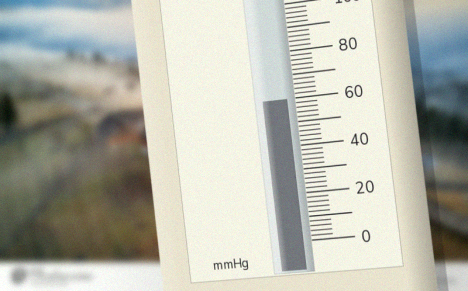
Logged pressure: 60 mmHg
